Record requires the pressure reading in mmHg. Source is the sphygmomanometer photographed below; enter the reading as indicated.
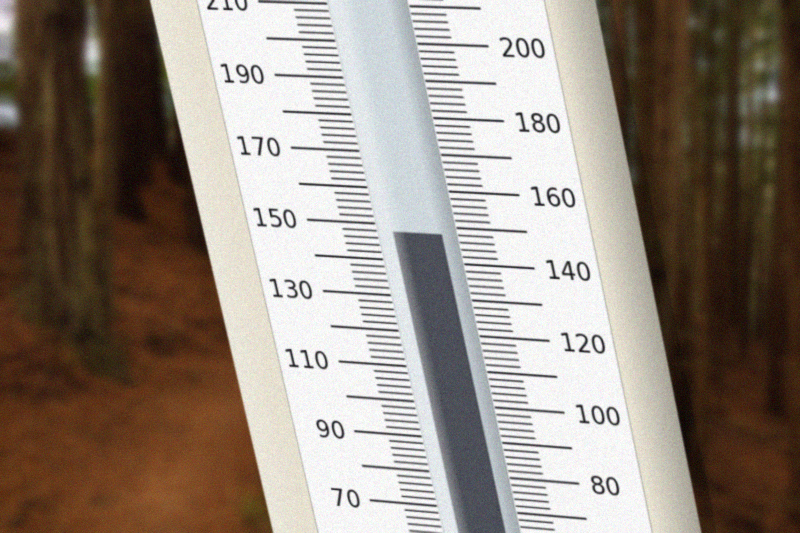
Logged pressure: 148 mmHg
